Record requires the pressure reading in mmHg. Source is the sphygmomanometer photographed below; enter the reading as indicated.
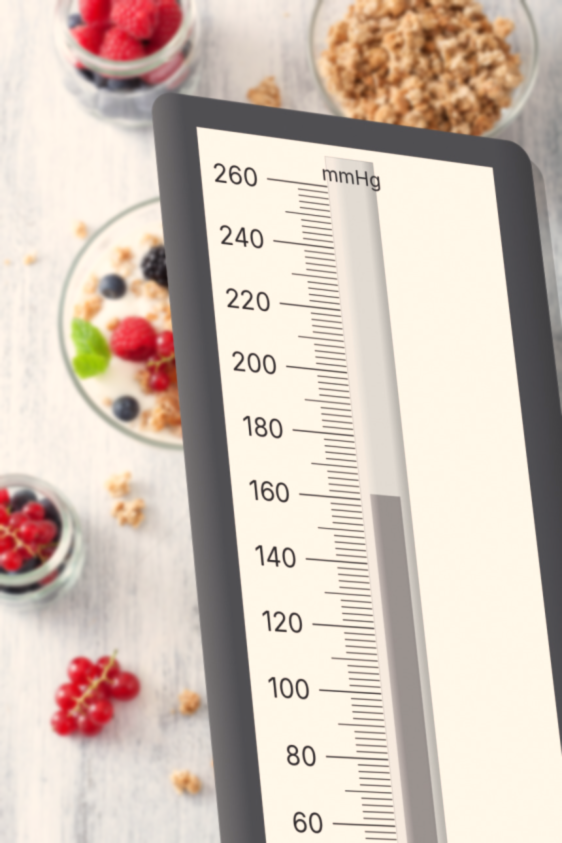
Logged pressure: 162 mmHg
